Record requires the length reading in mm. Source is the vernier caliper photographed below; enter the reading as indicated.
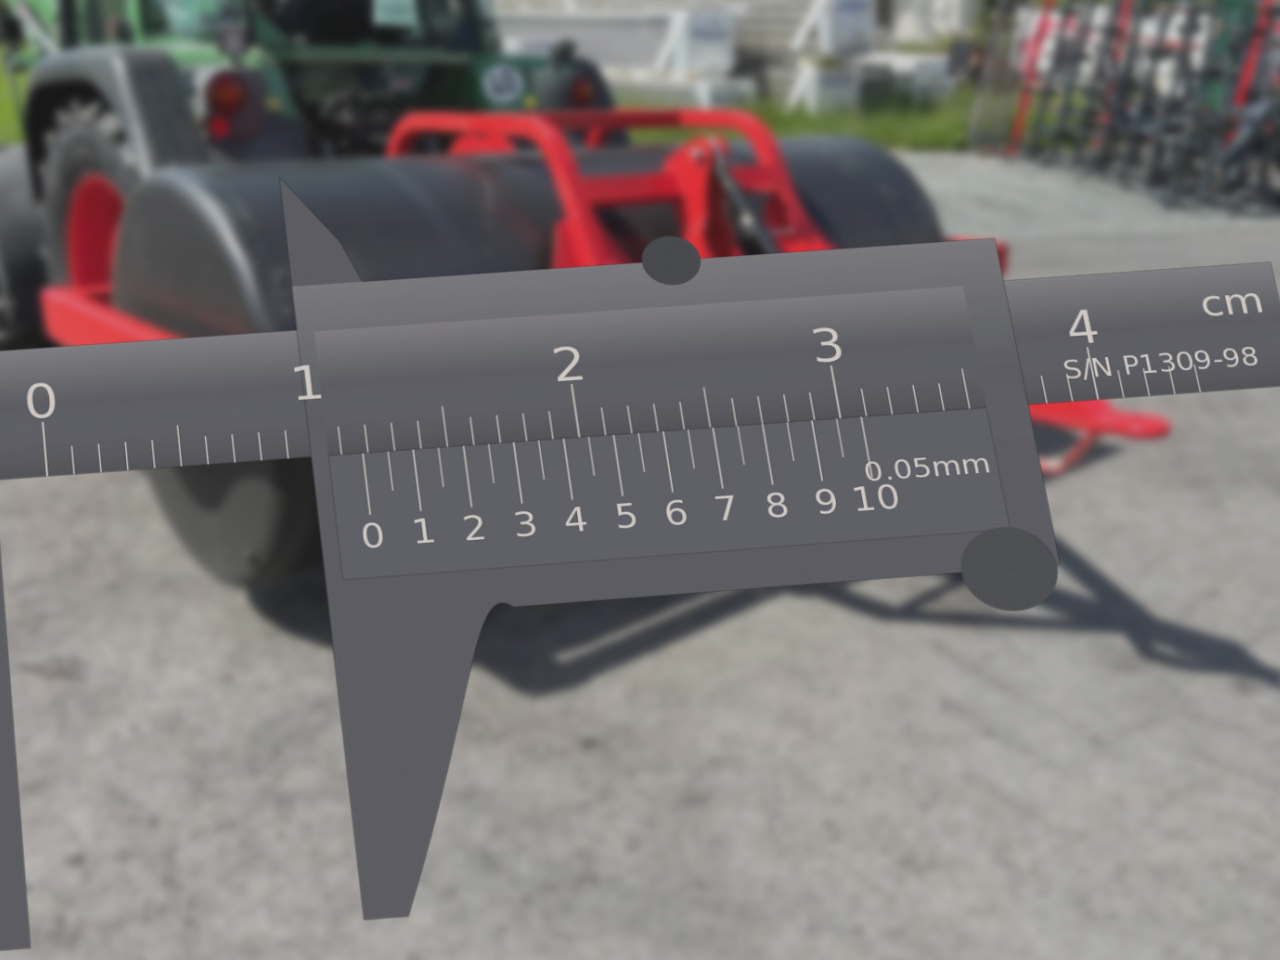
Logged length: 11.80 mm
